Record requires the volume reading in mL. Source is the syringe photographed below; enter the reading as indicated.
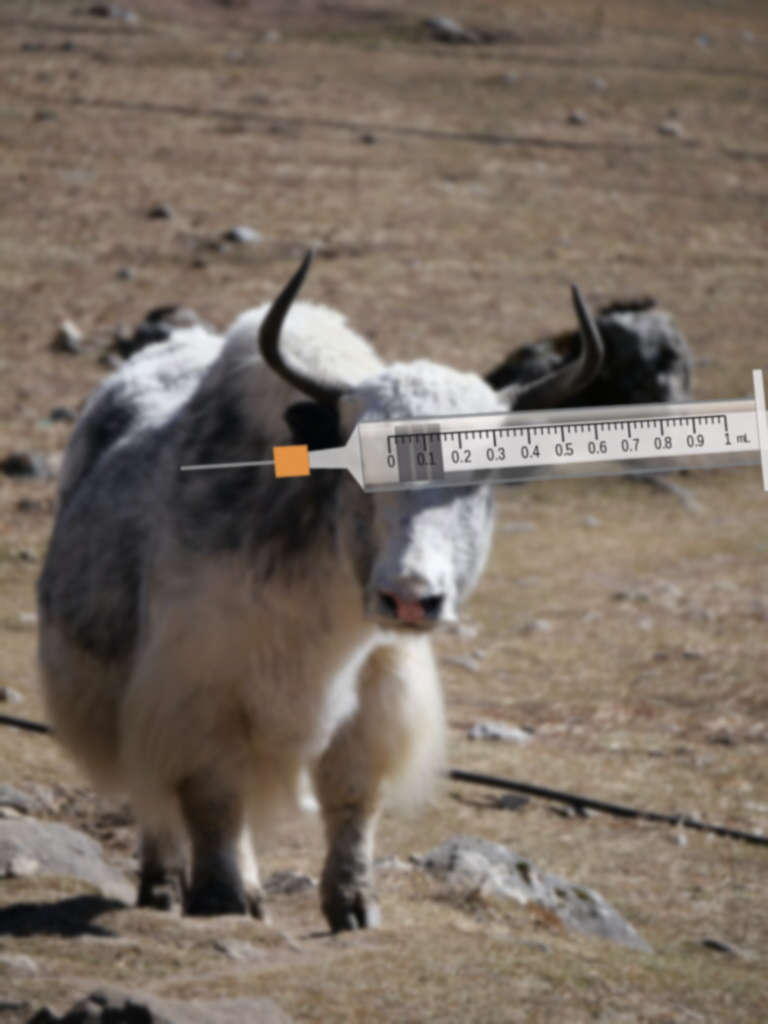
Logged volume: 0.02 mL
